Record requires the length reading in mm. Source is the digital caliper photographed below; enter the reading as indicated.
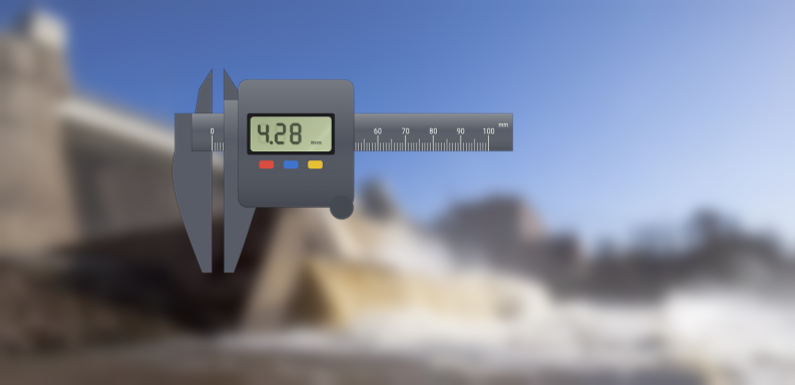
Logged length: 4.28 mm
